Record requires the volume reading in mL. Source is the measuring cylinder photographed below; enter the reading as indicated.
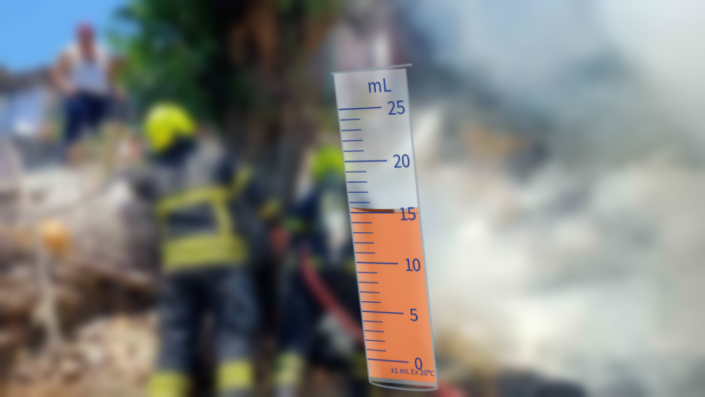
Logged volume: 15 mL
